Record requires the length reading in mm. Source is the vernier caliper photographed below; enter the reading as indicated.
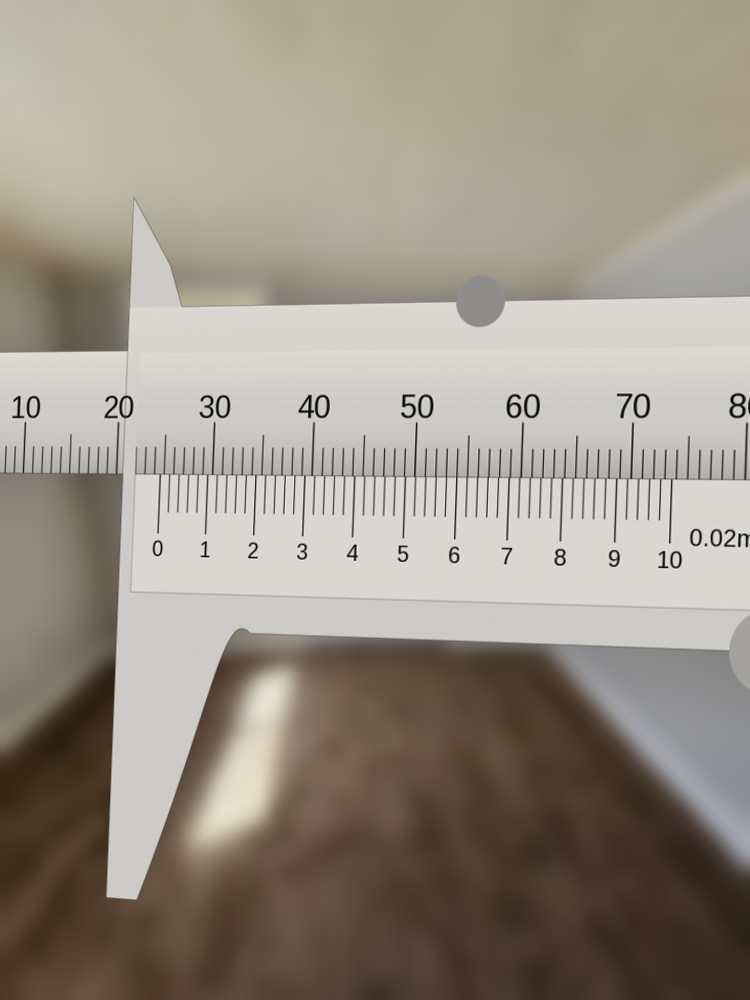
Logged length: 24.6 mm
